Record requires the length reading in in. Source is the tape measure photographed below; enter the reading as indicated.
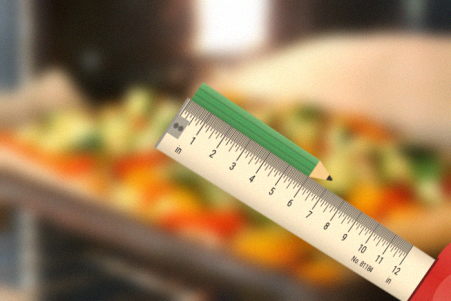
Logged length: 7 in
